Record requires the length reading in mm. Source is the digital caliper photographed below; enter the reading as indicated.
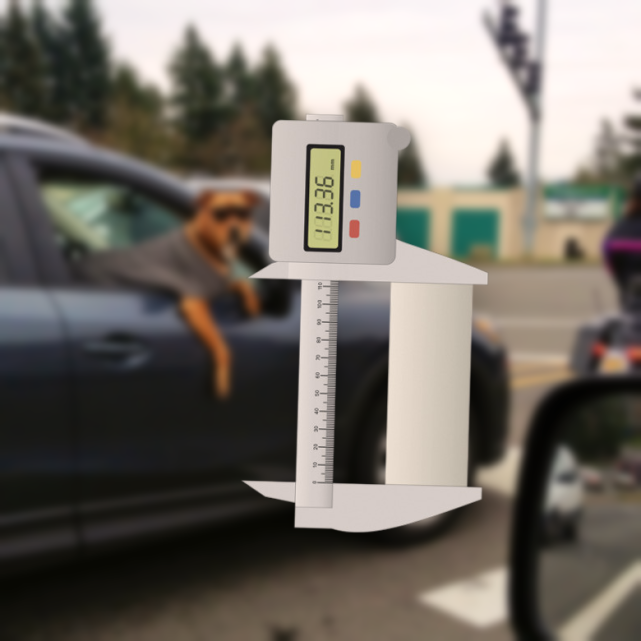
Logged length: 113.36 mm
